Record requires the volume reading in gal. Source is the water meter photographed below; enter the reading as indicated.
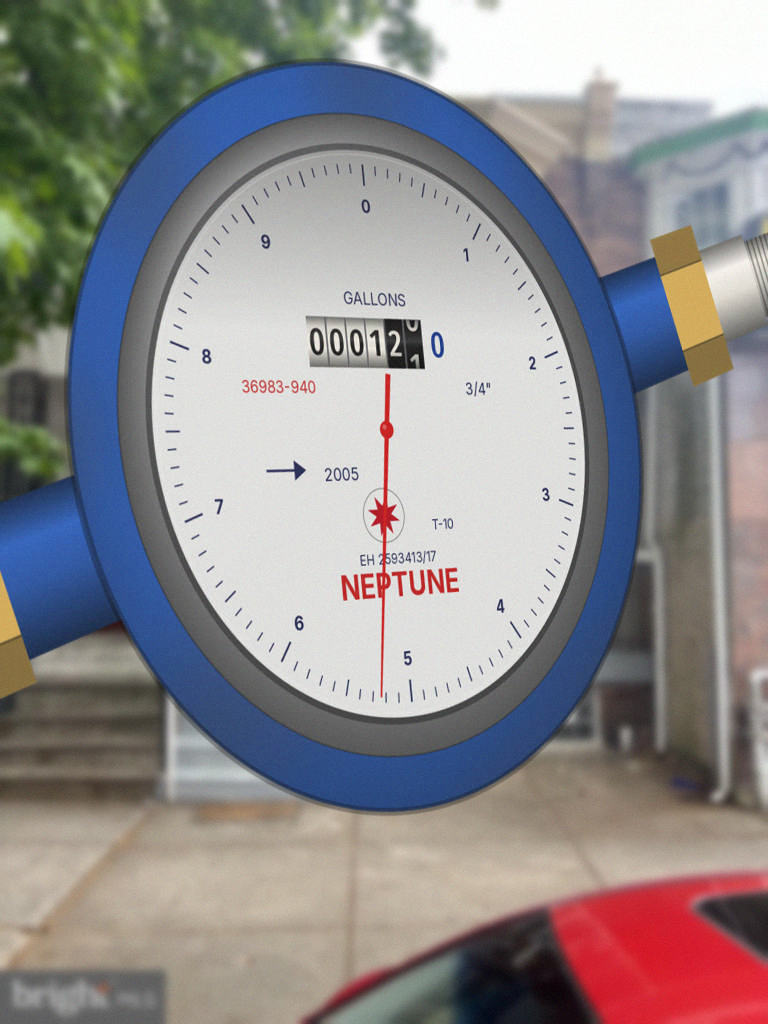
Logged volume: 1205.2 gal
